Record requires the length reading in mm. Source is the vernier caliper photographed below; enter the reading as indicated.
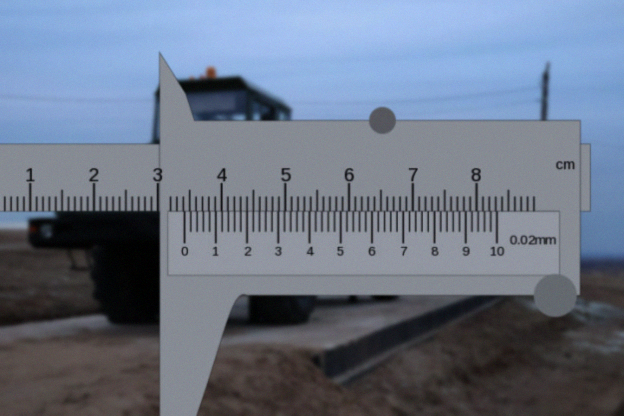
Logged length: 34.2 mm
